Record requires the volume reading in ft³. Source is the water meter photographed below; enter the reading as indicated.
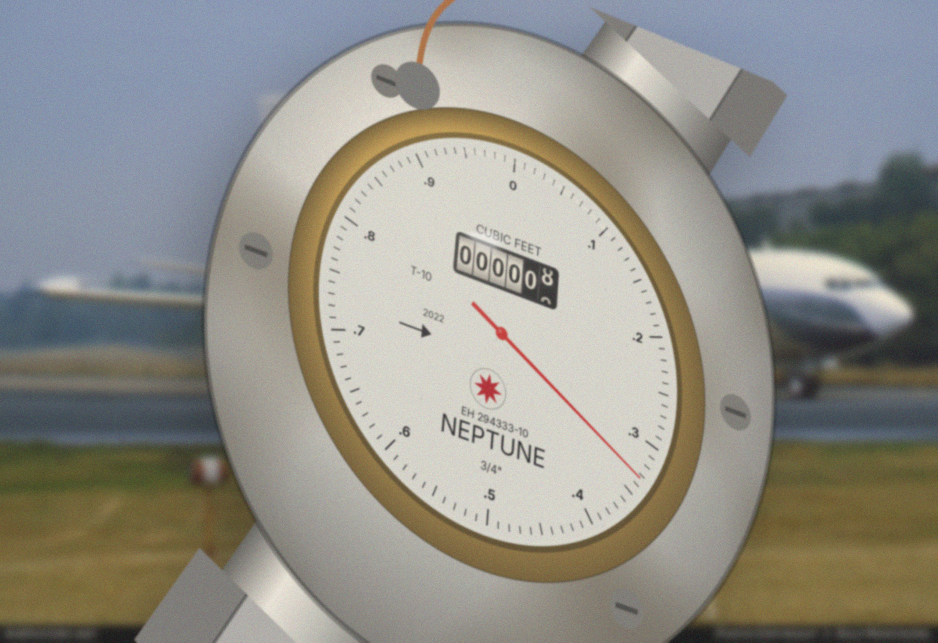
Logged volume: 8.33 ft³
